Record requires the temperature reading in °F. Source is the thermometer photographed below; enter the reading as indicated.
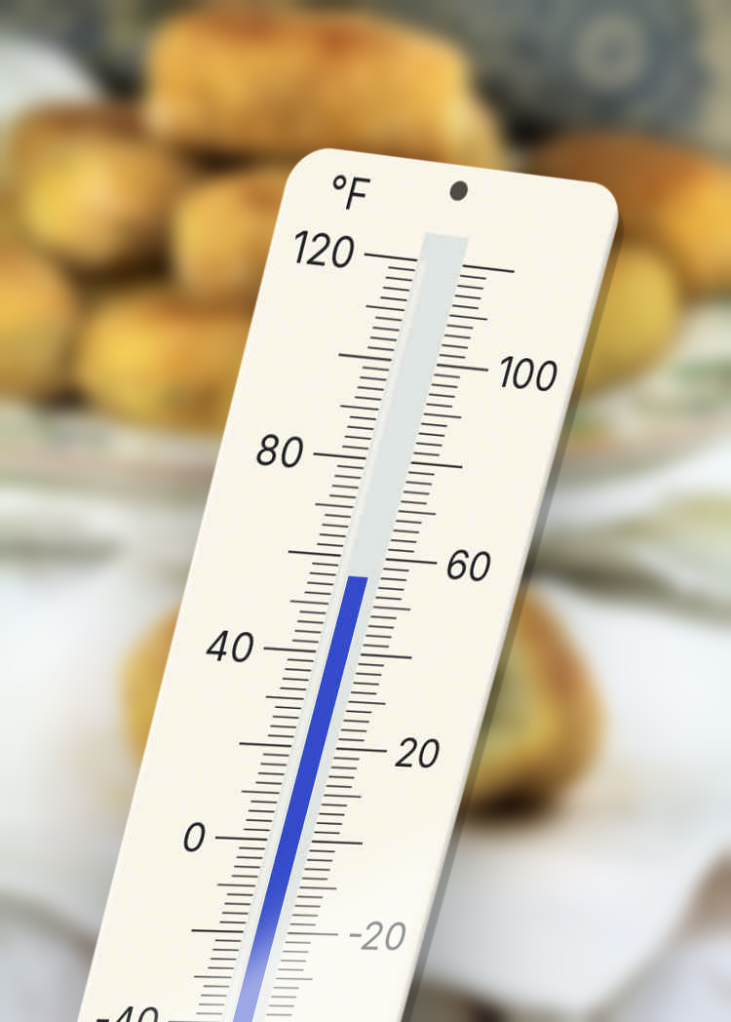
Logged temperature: 56 °F
